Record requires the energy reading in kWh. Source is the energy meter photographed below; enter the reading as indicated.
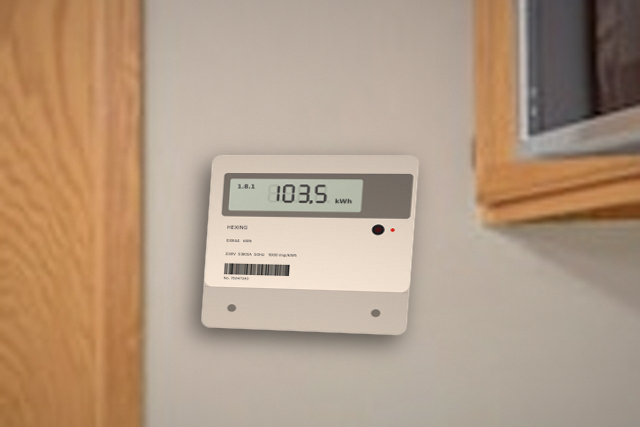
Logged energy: 103.5 kWh
